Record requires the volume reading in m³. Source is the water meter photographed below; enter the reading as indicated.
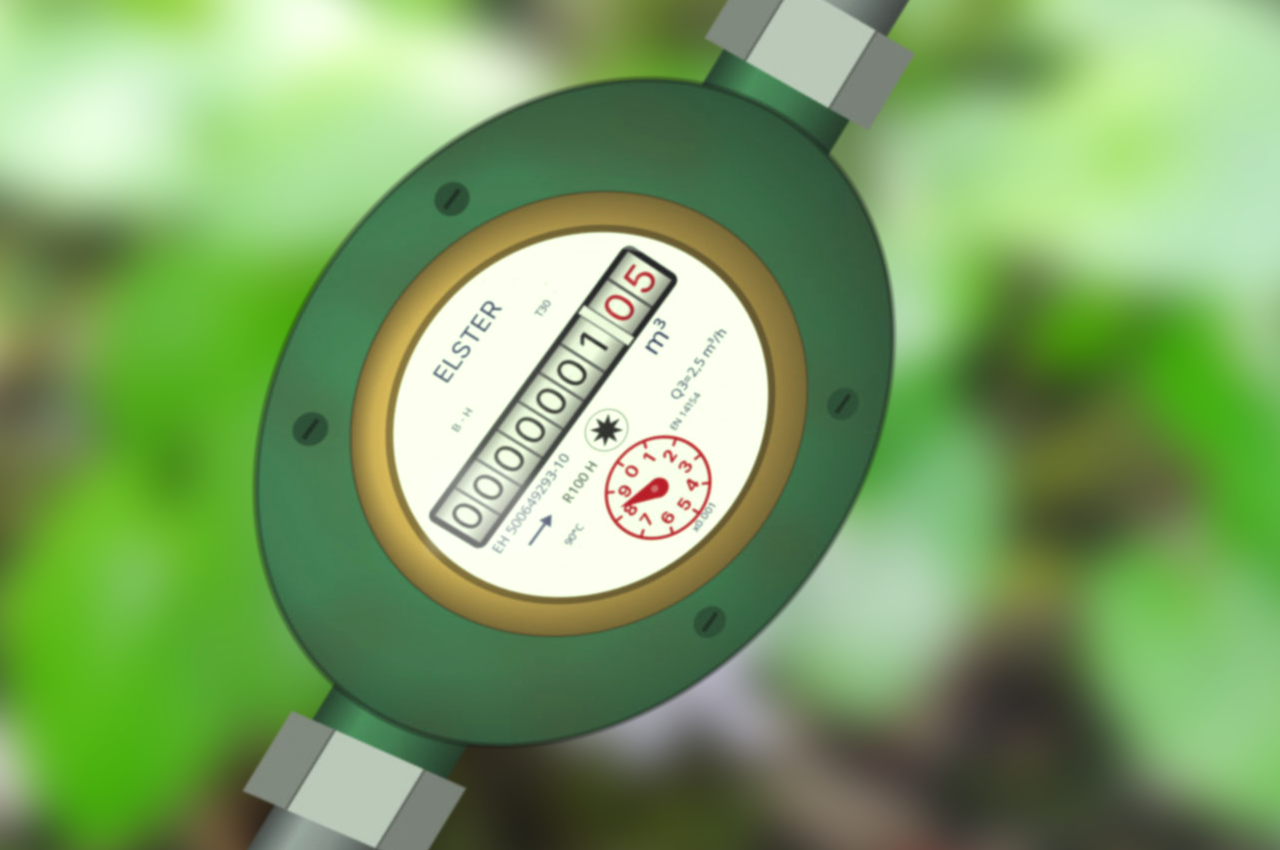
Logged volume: 1.058 m³
